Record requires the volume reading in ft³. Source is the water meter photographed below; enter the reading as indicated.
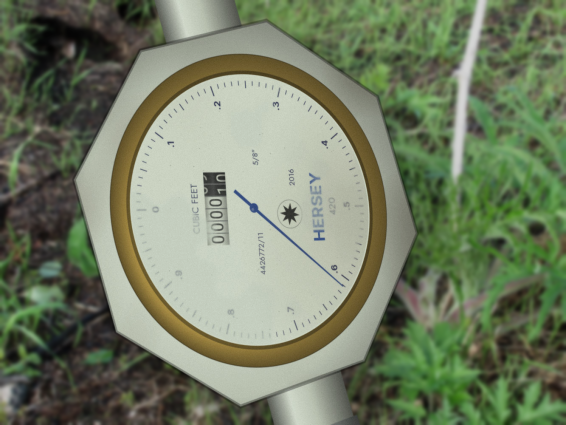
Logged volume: 9.61 ft³
